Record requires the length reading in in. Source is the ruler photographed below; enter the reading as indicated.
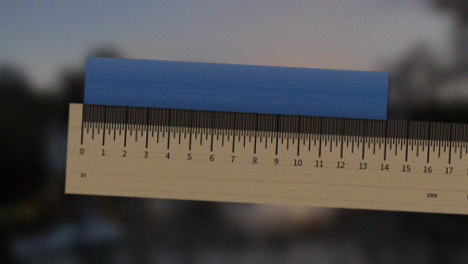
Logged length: 14 in
